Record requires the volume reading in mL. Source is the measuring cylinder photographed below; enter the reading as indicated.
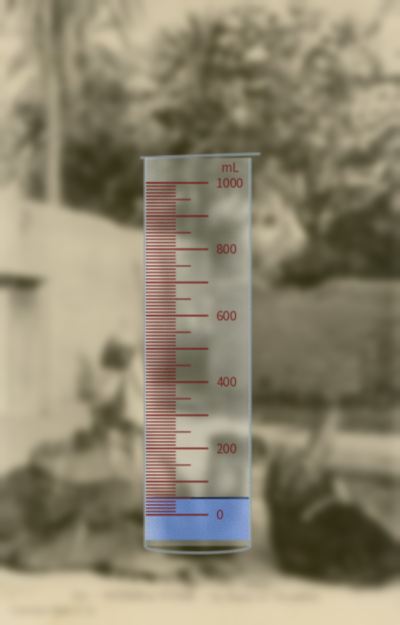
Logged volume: 50 mL
